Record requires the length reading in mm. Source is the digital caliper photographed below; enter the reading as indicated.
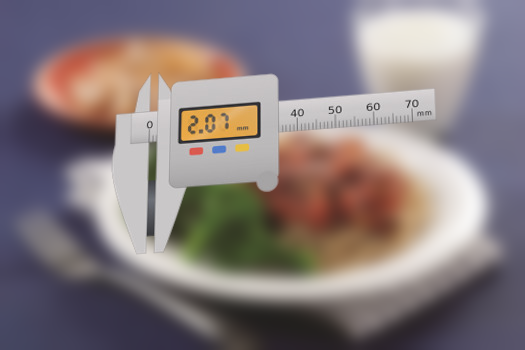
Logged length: 2.07 mm
